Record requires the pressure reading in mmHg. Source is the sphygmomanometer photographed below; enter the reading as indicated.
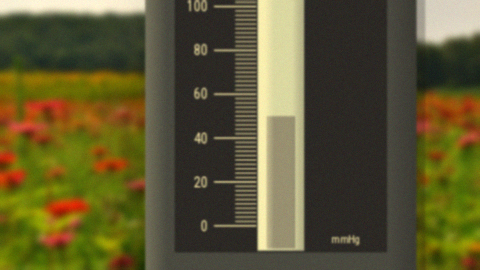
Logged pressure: 50 mmHg
